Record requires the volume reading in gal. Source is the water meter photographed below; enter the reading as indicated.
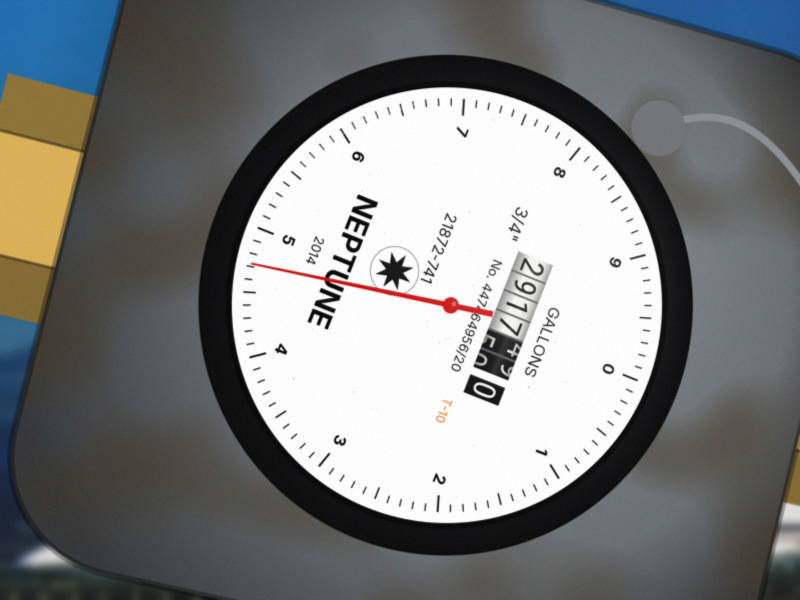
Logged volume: 2917494.7 gal
